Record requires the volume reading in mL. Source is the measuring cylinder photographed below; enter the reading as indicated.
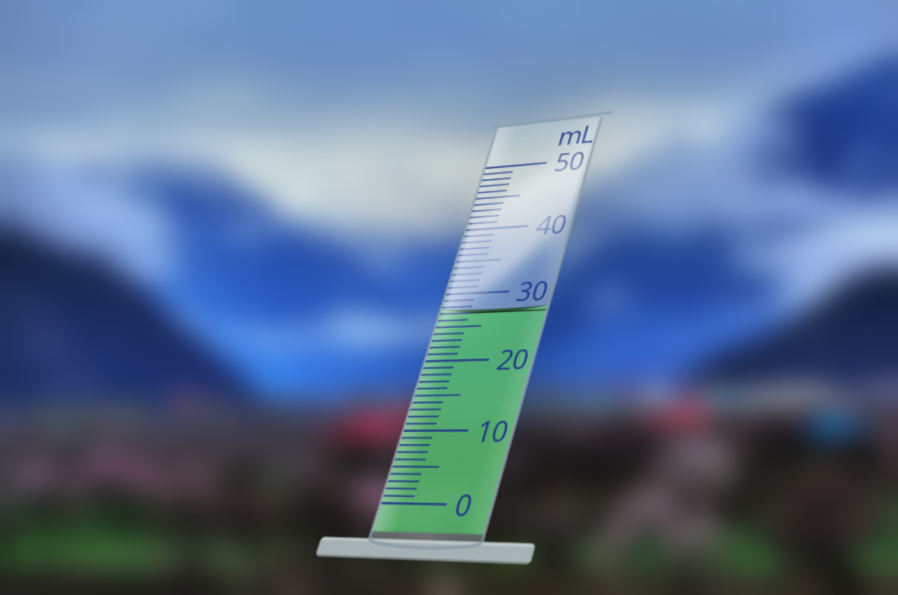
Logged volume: 27 mL
